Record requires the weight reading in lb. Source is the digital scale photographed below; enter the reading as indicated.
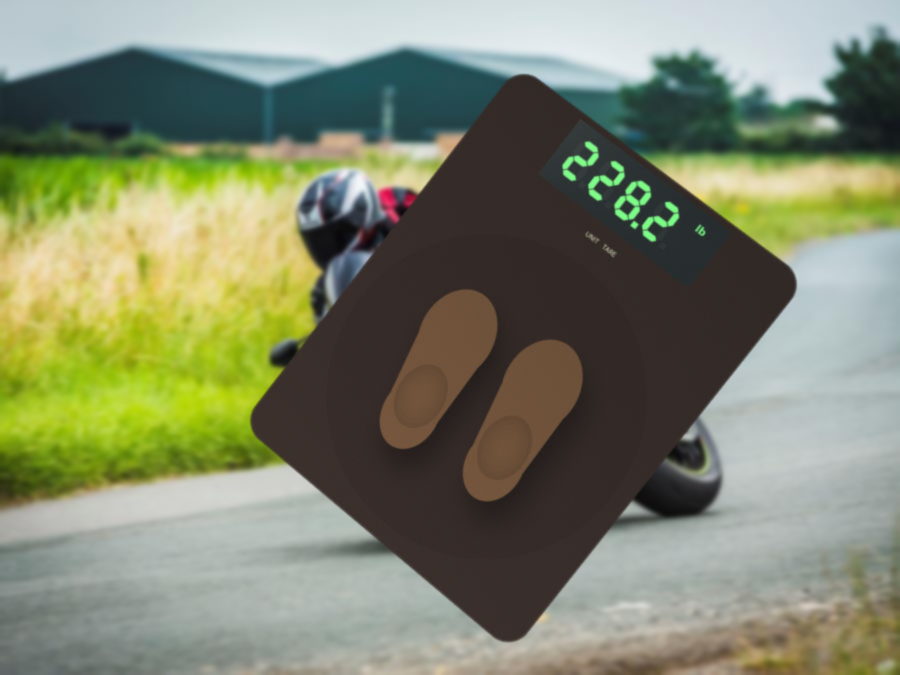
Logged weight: 228.2 lb
